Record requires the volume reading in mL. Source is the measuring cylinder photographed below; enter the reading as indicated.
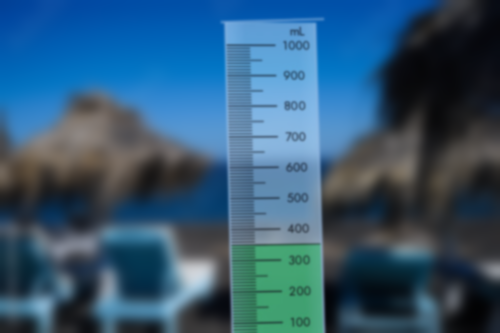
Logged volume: 350 mL
